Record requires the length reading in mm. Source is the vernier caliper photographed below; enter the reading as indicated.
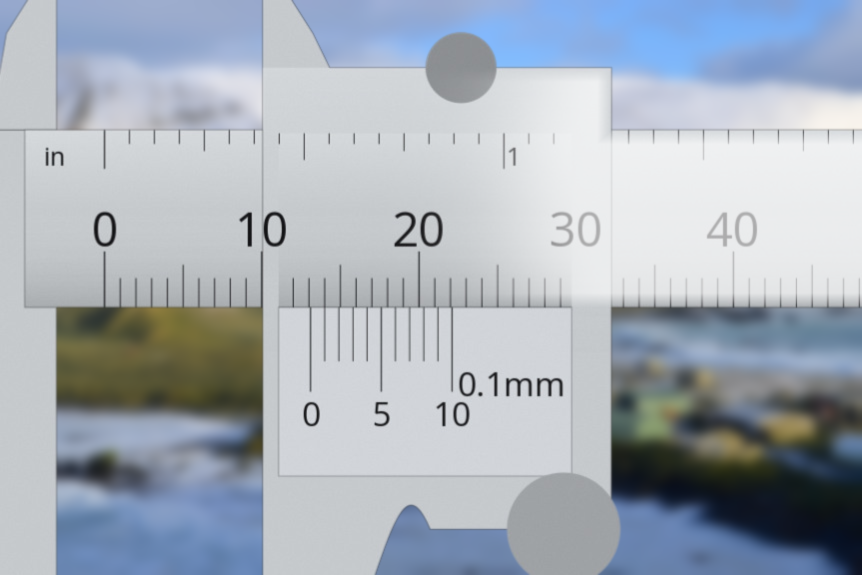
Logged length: 13.1 mm
